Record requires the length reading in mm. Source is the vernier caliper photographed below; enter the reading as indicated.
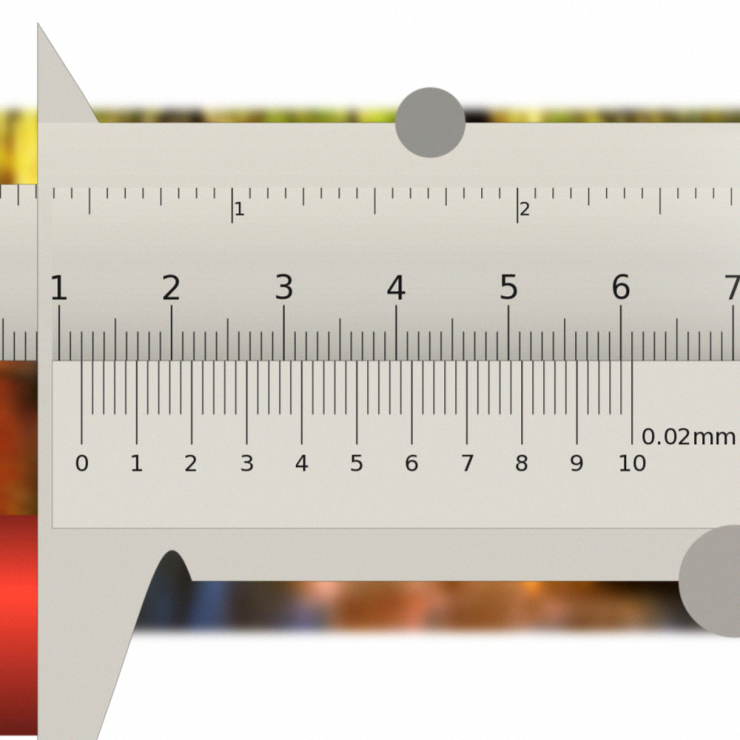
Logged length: 12.0 mm
